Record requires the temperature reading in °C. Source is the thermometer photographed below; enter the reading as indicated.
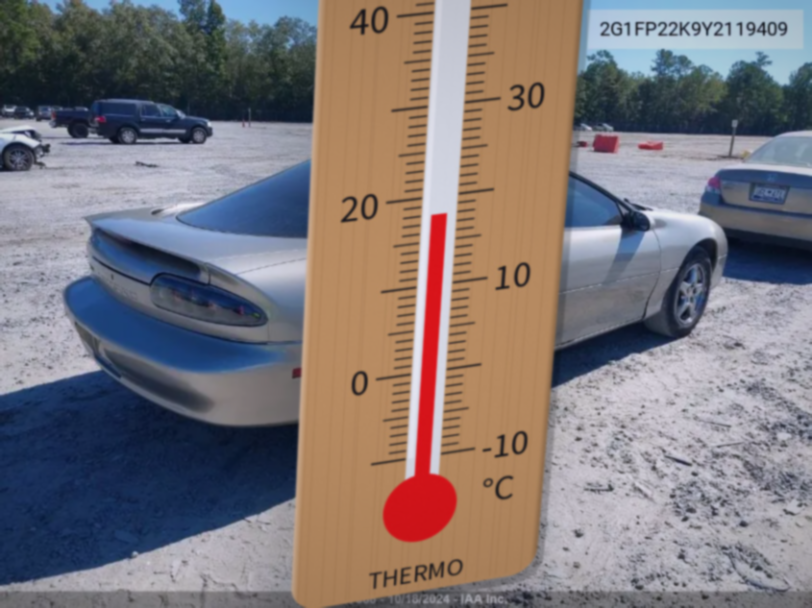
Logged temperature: 18 °C
